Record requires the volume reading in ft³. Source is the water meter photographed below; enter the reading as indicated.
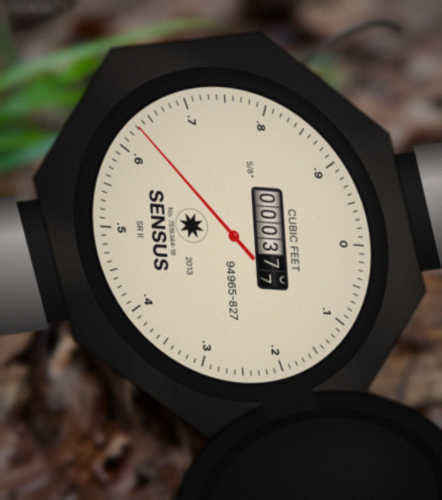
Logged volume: 376.63 ft³
